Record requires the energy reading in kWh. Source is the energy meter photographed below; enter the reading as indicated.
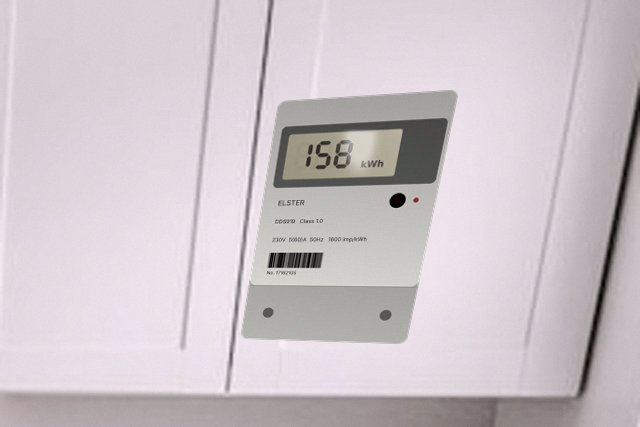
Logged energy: 158 kWh
